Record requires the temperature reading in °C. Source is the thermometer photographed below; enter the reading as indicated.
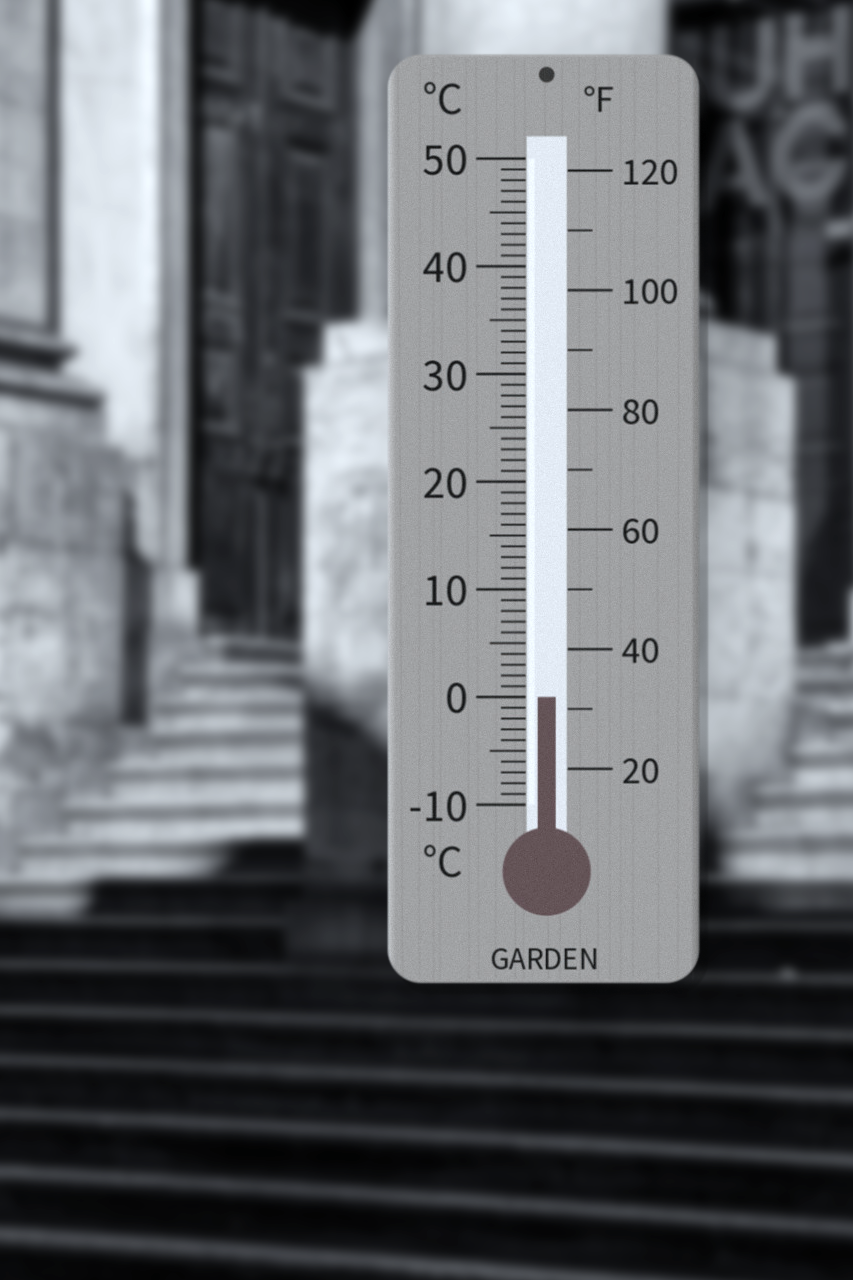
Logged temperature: 0 °C
